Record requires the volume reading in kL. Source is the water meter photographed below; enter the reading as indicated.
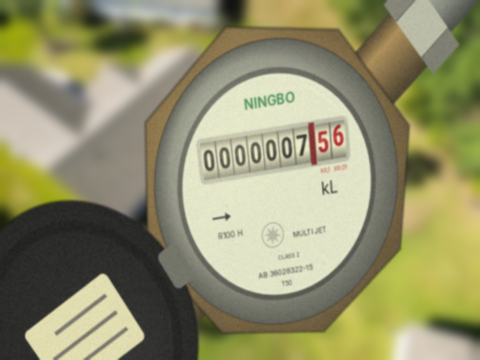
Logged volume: 7.56 kL
